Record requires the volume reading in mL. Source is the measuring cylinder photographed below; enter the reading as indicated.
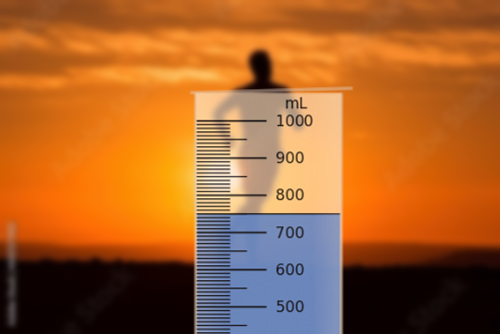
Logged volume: 750 mL
